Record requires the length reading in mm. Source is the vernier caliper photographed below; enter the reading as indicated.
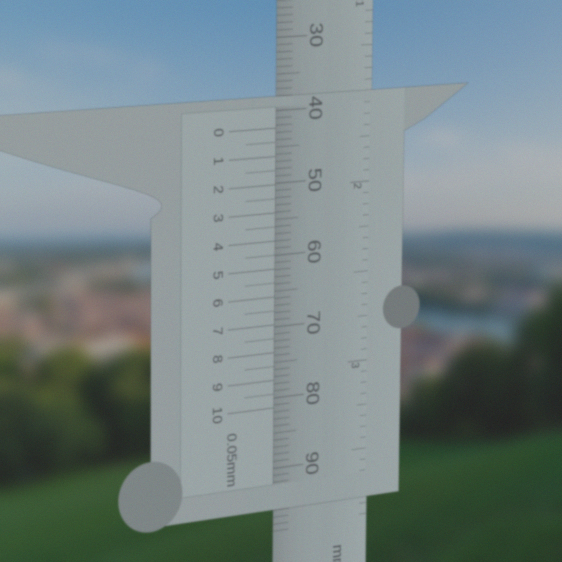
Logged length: 42.4 mm
